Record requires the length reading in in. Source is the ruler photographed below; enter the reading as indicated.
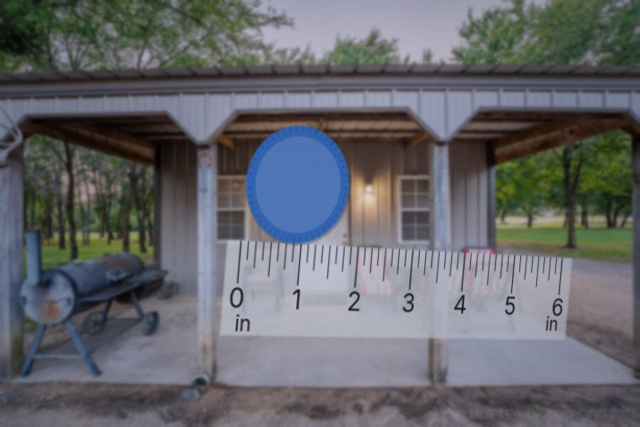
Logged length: 1.75 in
